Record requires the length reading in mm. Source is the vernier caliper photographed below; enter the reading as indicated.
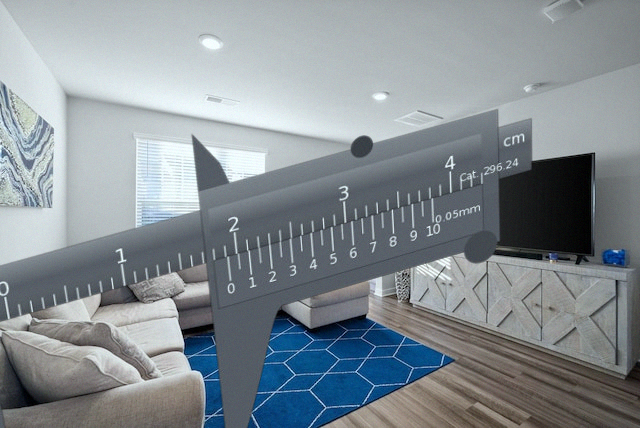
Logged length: 19.2 mm
